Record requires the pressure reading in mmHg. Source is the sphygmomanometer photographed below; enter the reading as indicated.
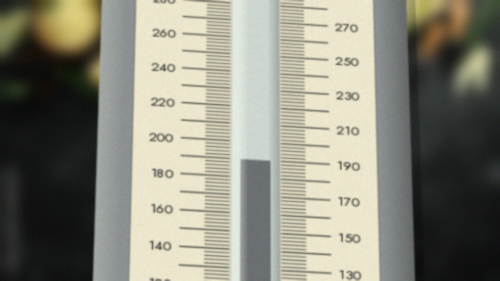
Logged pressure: 190 mmHg
